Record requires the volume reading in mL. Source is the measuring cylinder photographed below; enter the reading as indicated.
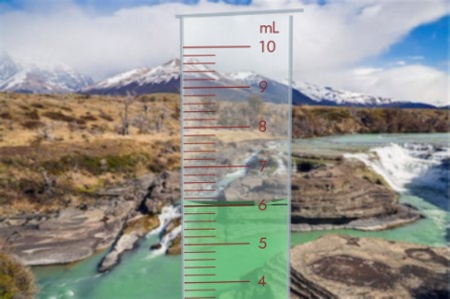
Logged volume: 6 mL
